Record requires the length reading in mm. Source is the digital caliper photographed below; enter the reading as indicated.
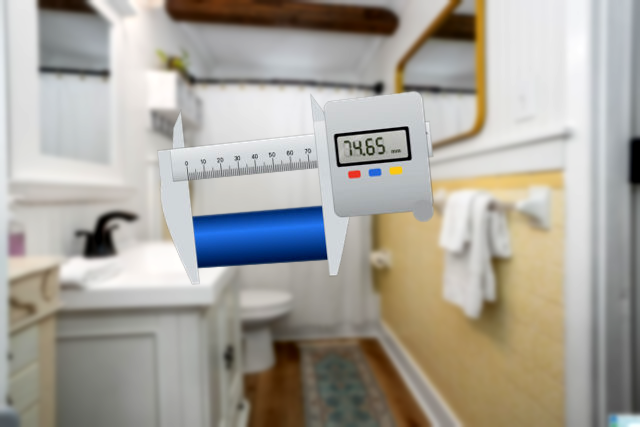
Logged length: 74.65 mm
